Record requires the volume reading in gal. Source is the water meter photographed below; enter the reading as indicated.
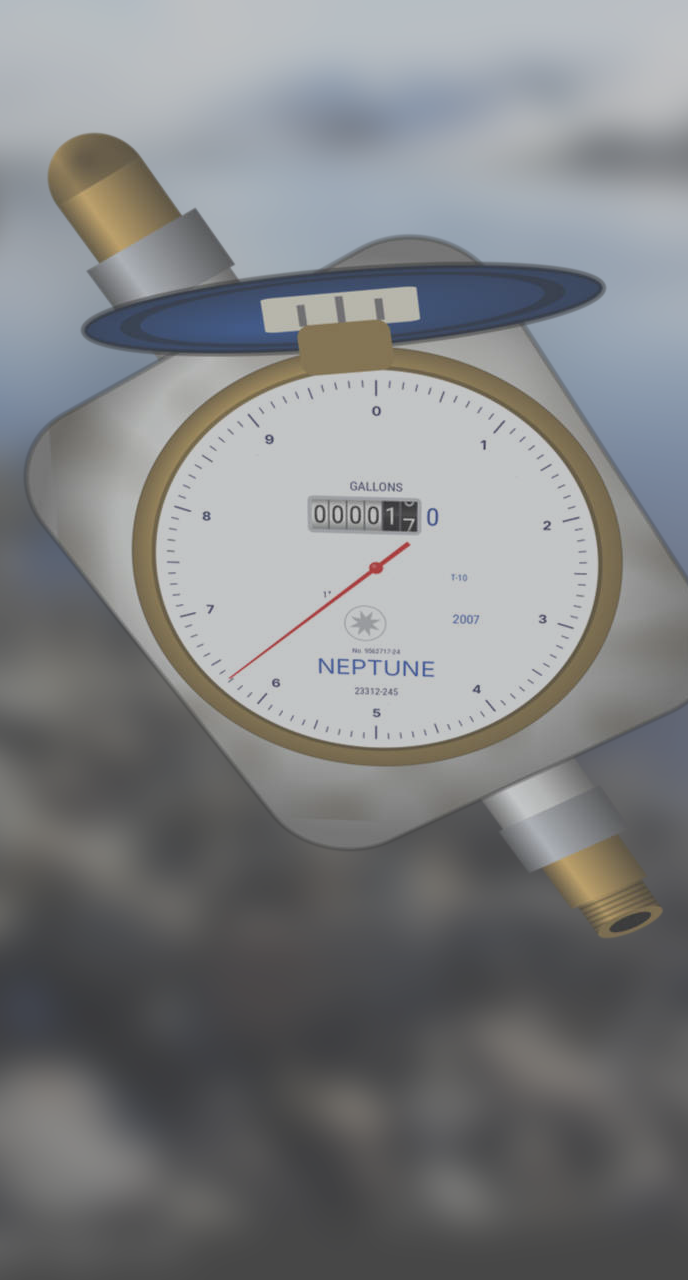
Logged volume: 166.3 gal
